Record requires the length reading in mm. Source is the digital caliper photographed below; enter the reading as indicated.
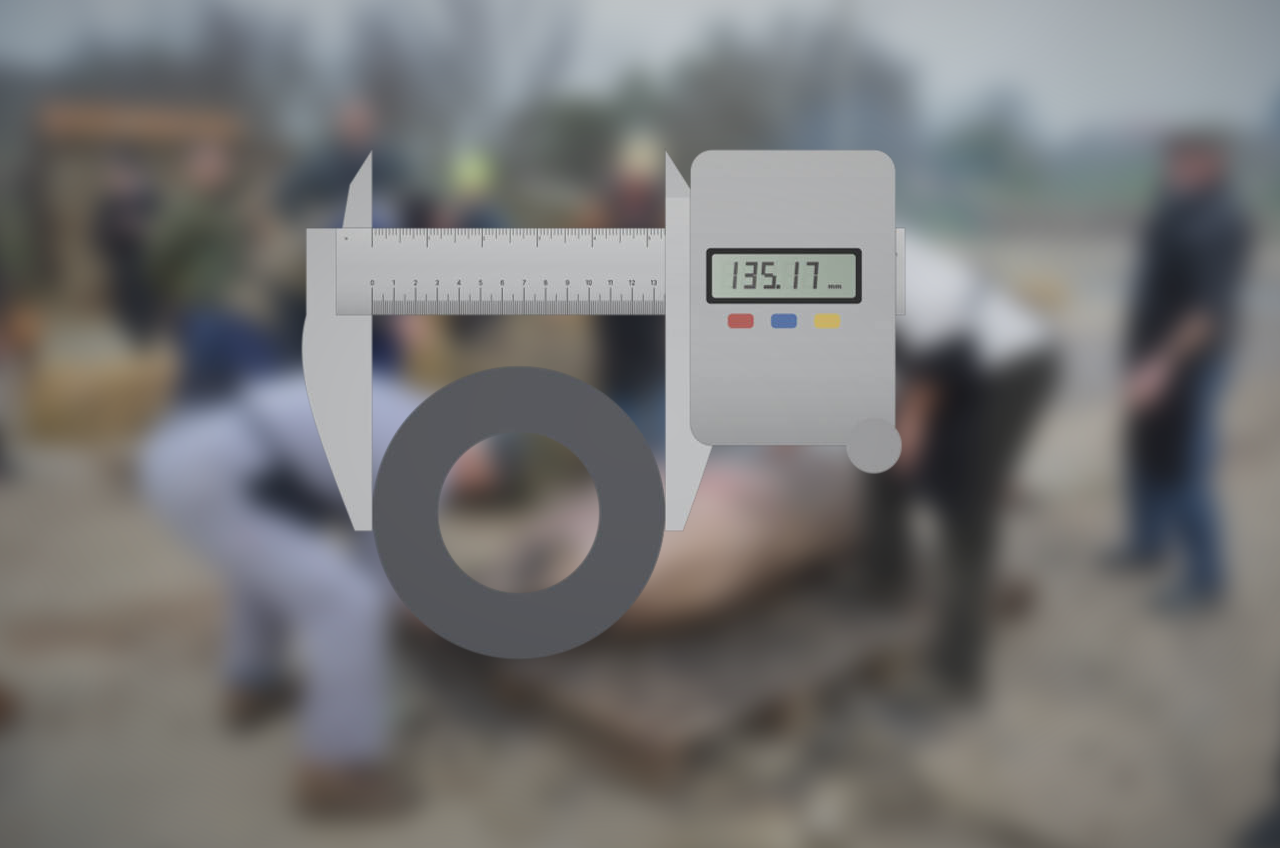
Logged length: 135.17 mm
